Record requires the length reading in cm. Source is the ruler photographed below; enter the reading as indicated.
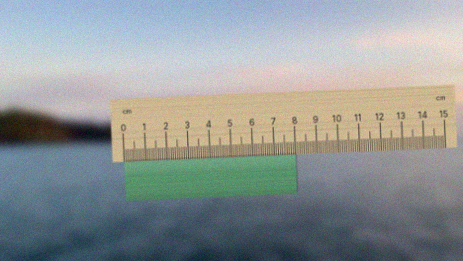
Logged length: 8 cm
